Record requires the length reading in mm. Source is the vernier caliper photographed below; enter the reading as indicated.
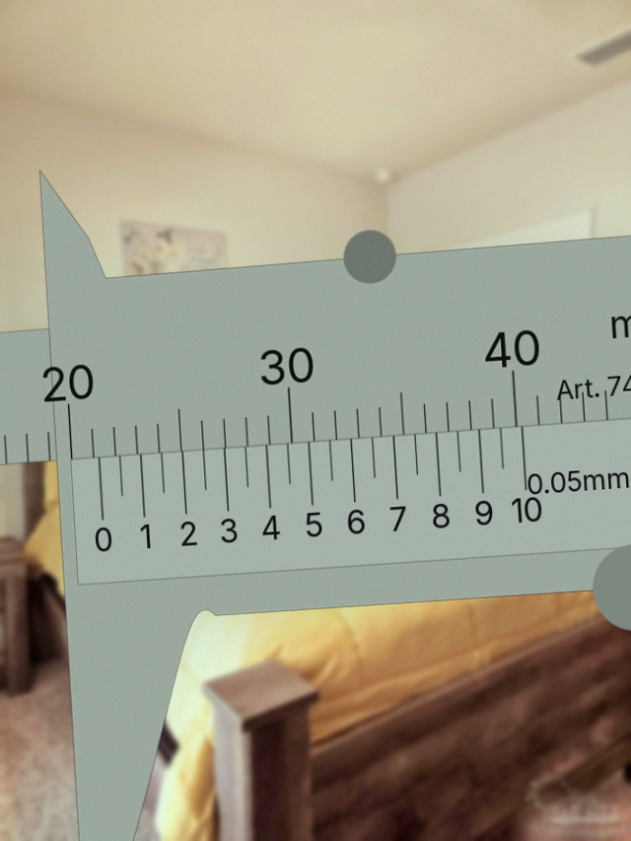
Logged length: 21.25 mm
